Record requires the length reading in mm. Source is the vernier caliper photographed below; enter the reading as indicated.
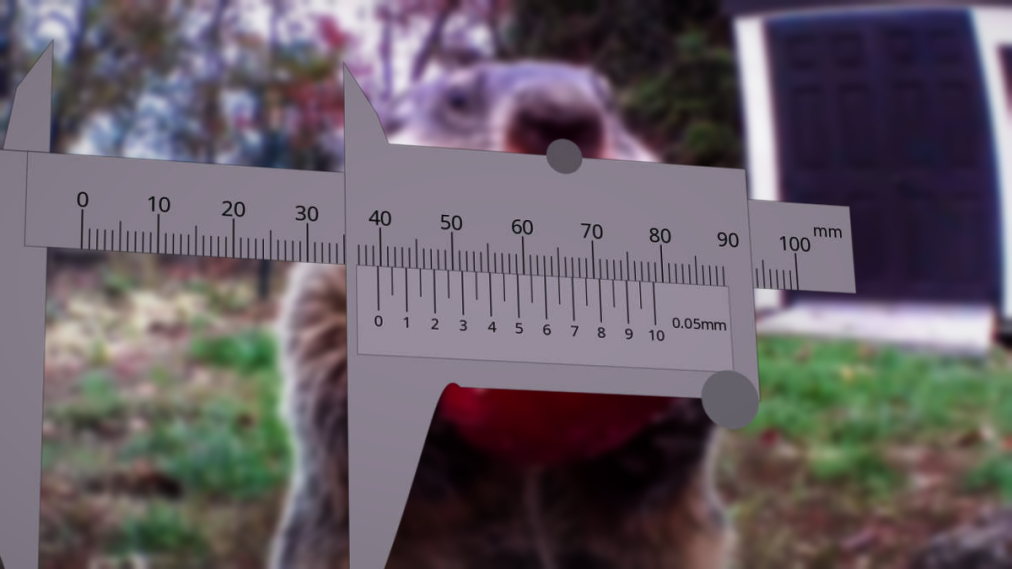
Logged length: 39.6 mm
